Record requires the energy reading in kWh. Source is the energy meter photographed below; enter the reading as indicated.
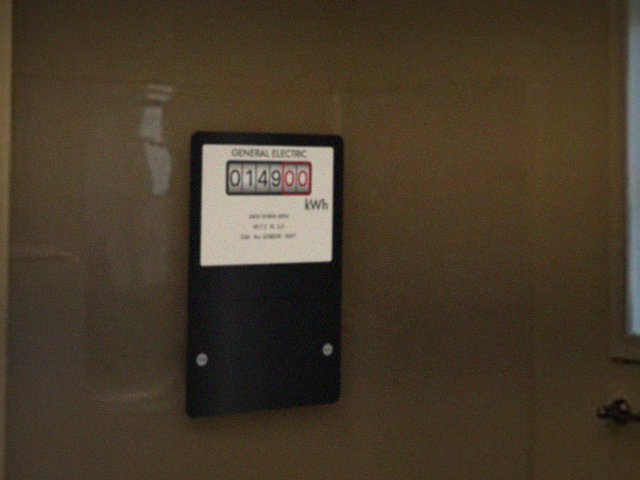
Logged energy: 149.00 kWh
